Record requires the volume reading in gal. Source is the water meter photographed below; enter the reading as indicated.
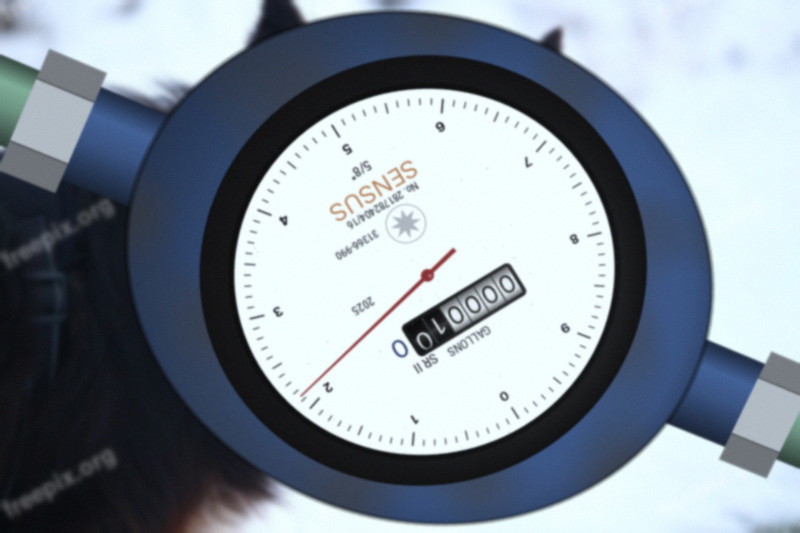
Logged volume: 102.1 gal
